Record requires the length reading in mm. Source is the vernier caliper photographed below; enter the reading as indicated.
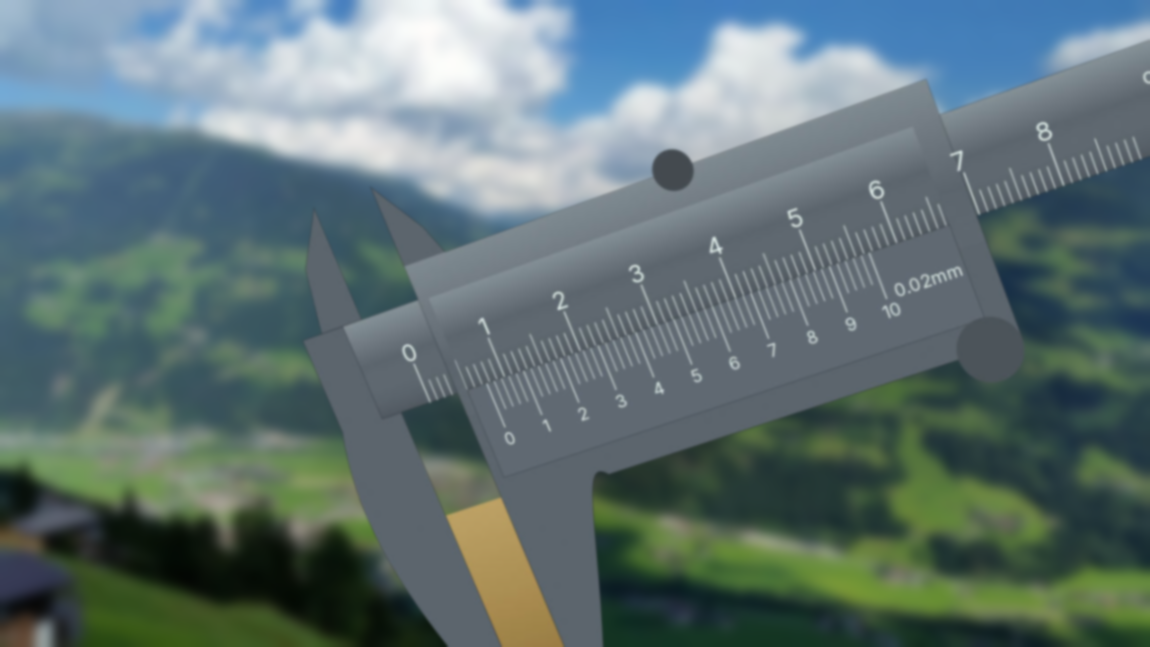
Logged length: 7.6 mm
